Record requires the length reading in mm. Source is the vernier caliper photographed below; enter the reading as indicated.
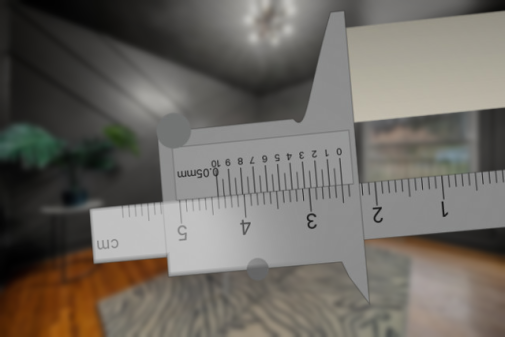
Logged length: 25.0 mm
